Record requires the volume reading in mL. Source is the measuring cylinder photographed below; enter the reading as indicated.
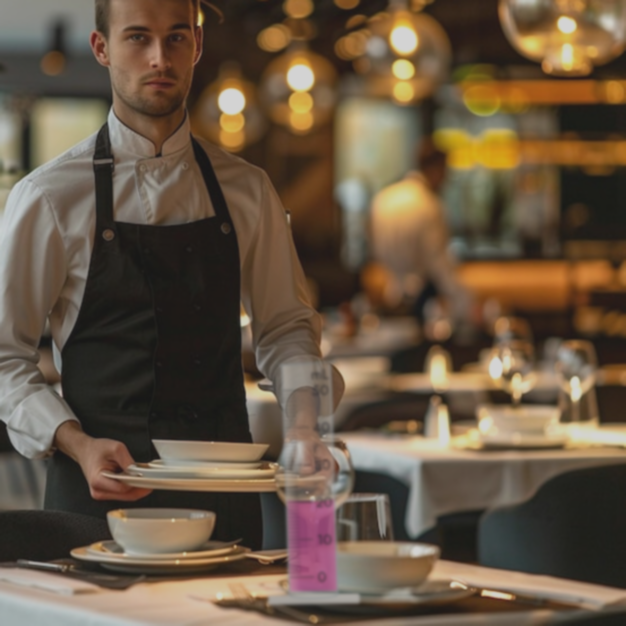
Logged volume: 20 mL
